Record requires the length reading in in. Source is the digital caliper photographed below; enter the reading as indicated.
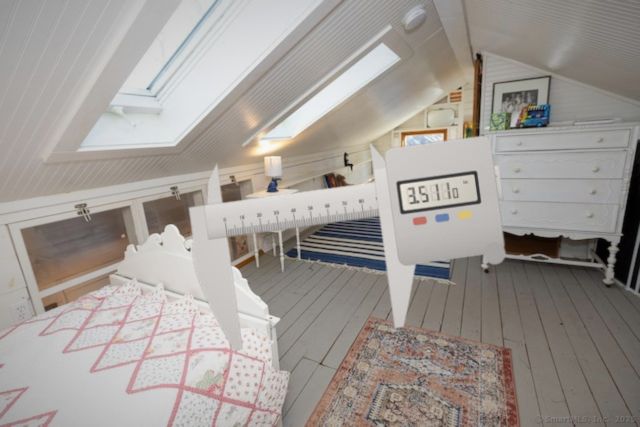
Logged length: 3.5110 in
